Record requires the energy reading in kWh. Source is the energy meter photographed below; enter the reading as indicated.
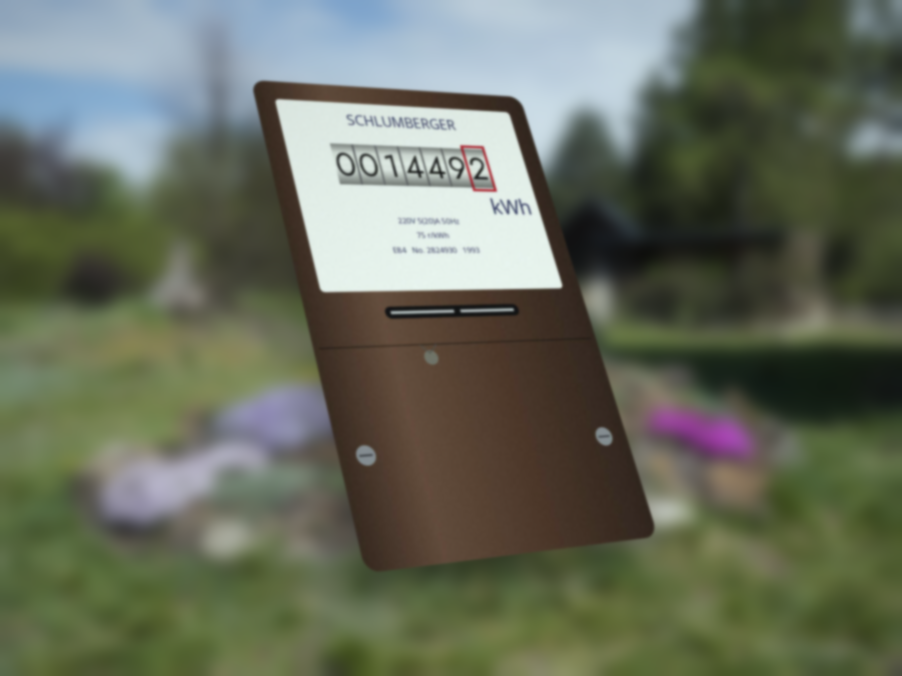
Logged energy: 1449.2 kWh
